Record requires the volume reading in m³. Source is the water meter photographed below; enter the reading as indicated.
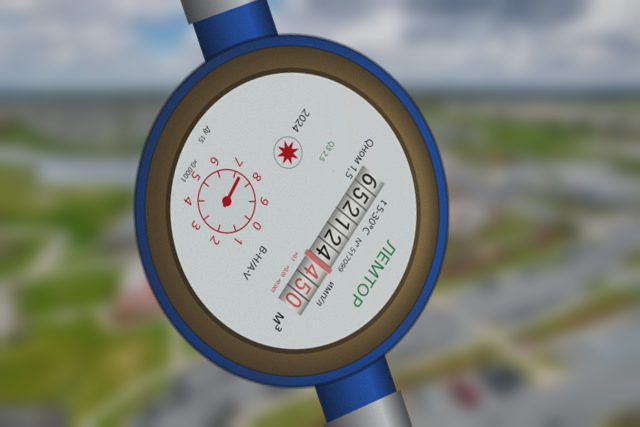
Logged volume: 652124.4507 m³
